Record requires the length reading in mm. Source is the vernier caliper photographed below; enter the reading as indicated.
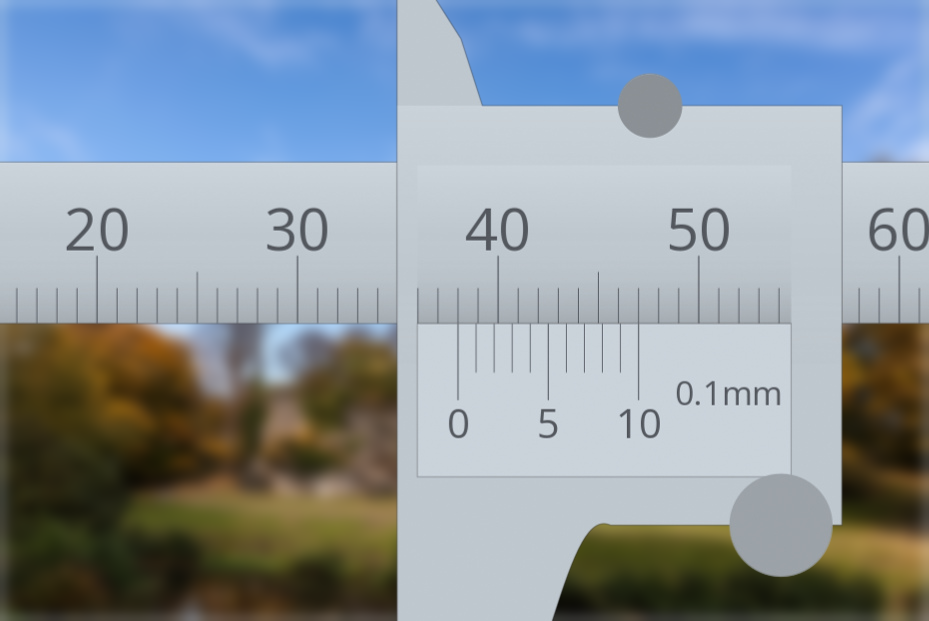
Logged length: 38.0 mm
